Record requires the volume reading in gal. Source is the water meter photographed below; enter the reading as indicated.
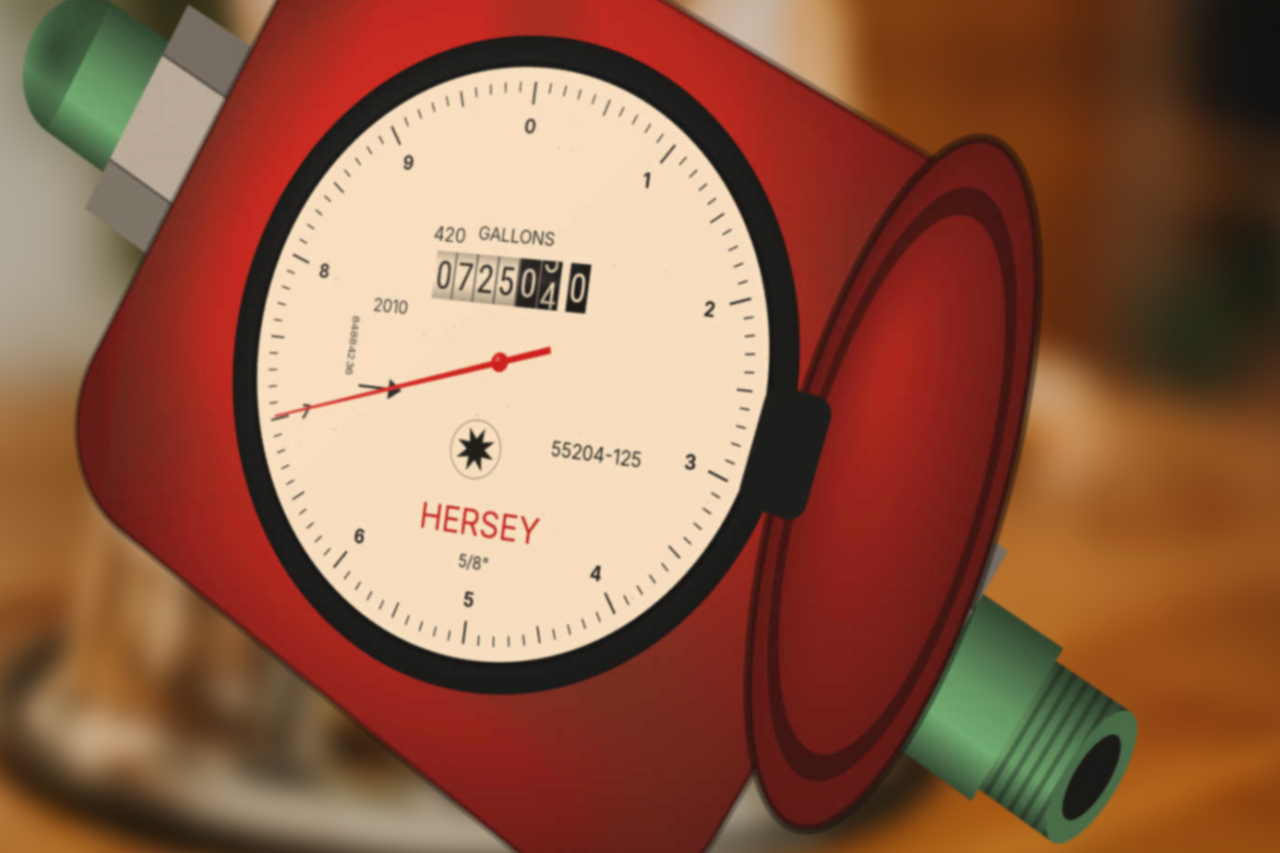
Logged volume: 725037.0 gal
